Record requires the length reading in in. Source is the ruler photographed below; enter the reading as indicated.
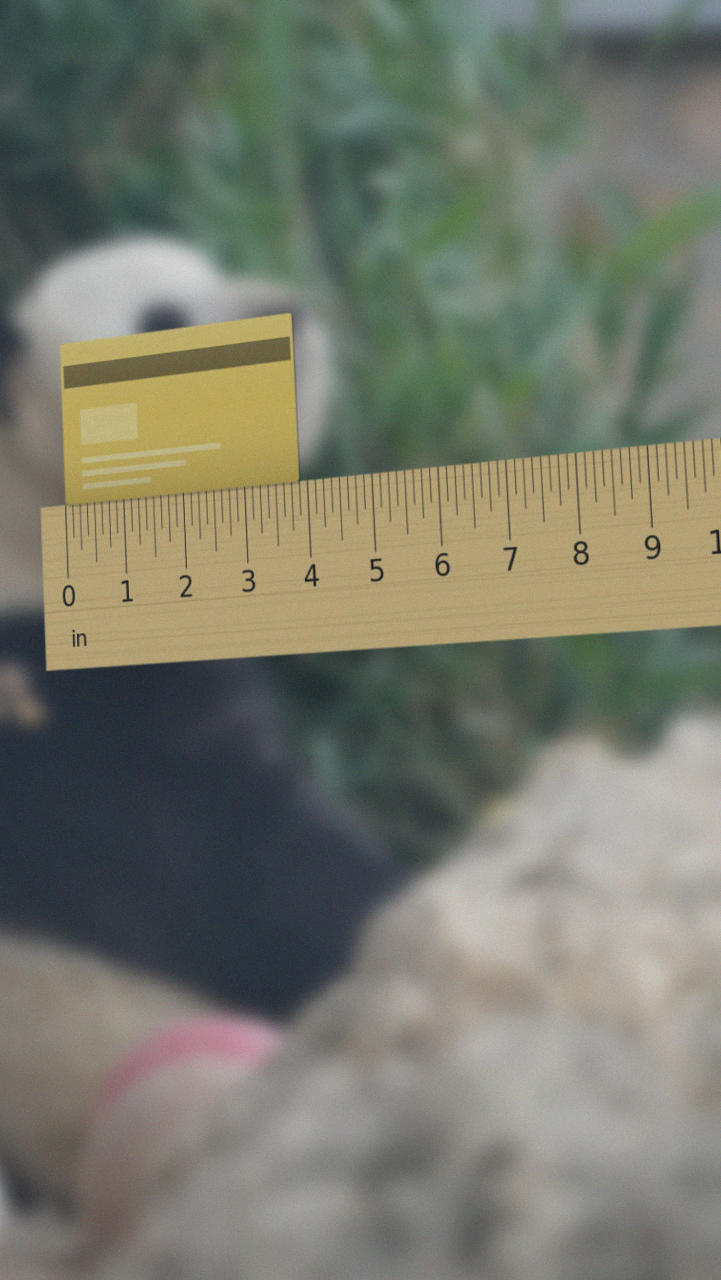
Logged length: 3.875 in
